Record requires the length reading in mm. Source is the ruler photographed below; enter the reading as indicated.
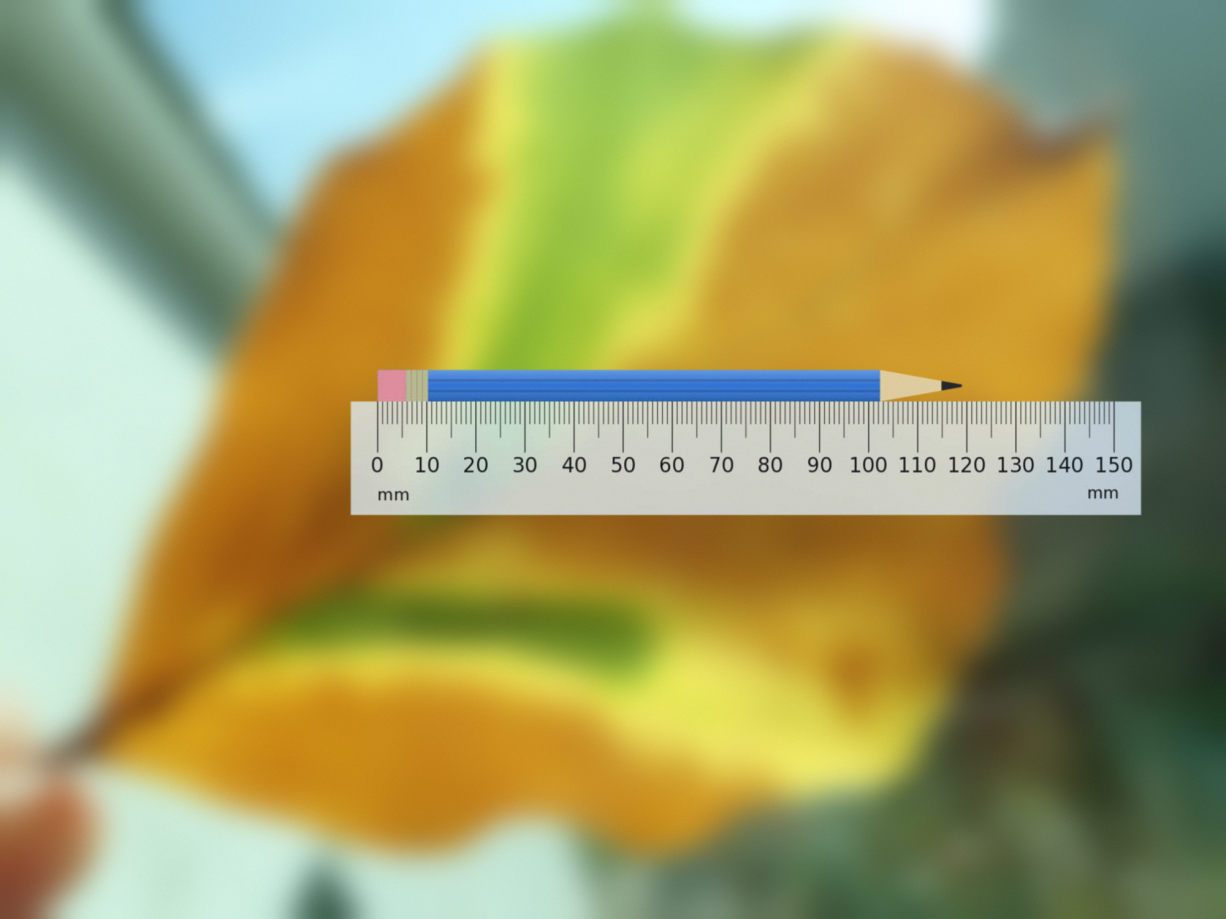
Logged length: 119 mm
